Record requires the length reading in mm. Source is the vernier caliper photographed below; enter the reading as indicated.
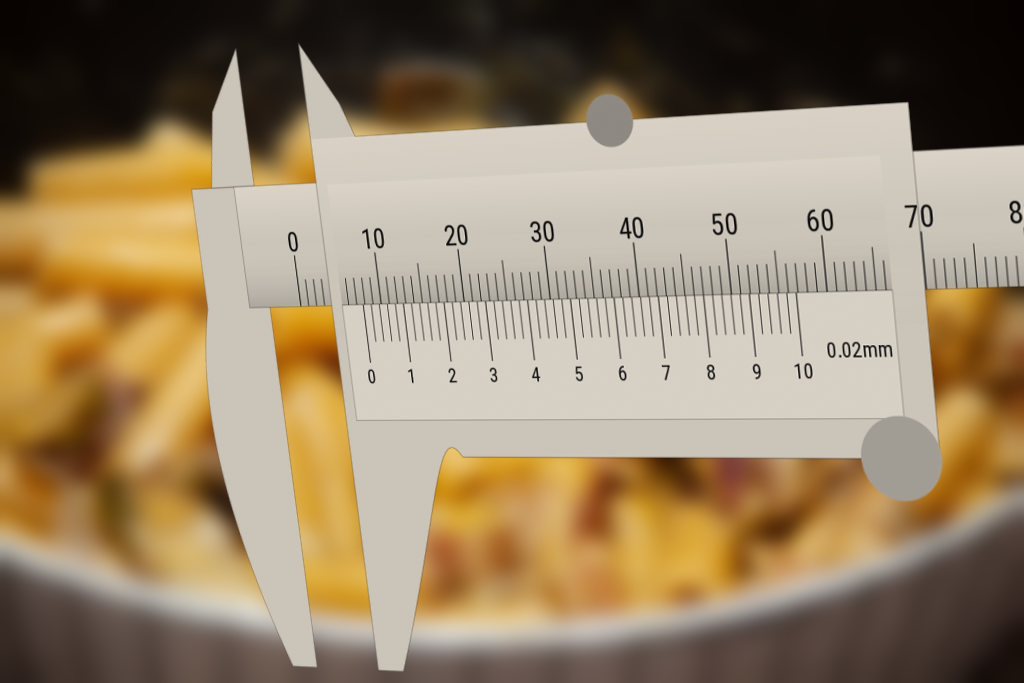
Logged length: 7.8 mm
